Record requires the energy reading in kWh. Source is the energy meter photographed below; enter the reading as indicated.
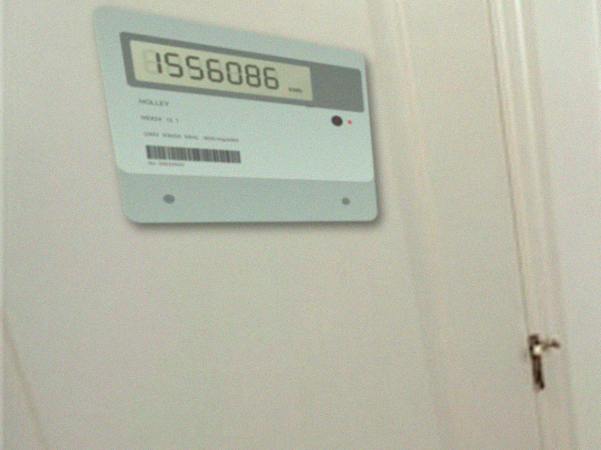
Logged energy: 1556086 kWh
